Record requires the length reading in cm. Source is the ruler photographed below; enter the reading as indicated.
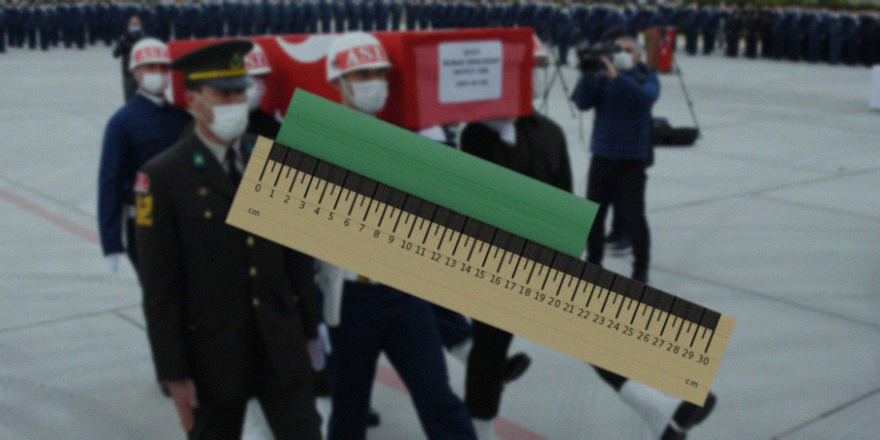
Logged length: 20.5 cm
